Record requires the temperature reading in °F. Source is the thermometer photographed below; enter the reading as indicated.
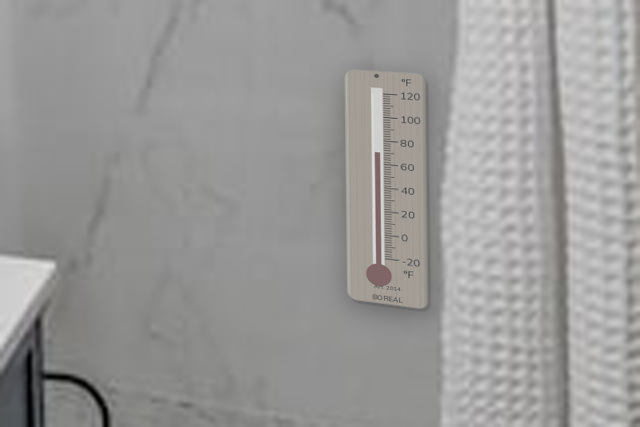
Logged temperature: 70 °F
